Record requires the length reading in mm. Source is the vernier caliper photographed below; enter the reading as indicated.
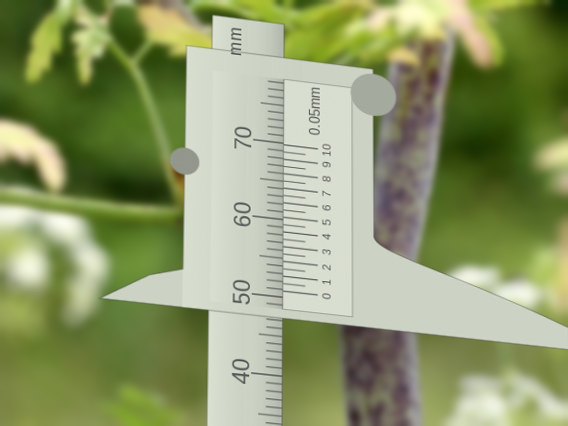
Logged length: 50.8 mm
